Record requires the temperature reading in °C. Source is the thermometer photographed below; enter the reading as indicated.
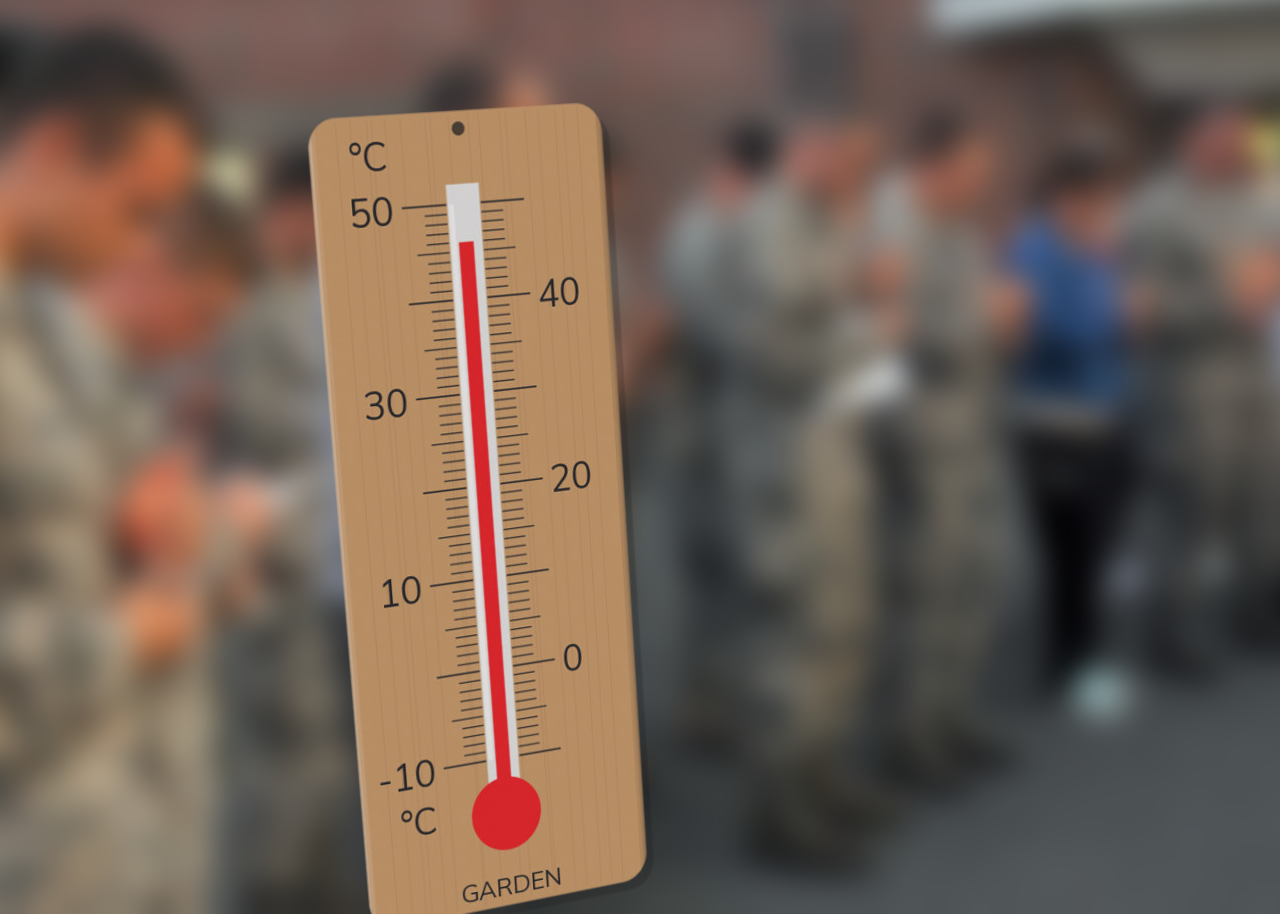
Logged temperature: 46 °C
